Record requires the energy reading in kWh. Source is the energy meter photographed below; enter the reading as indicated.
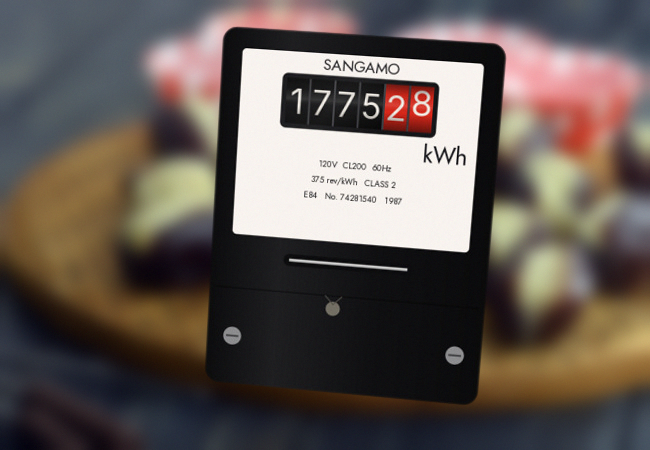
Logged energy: 1775.28 kWh
